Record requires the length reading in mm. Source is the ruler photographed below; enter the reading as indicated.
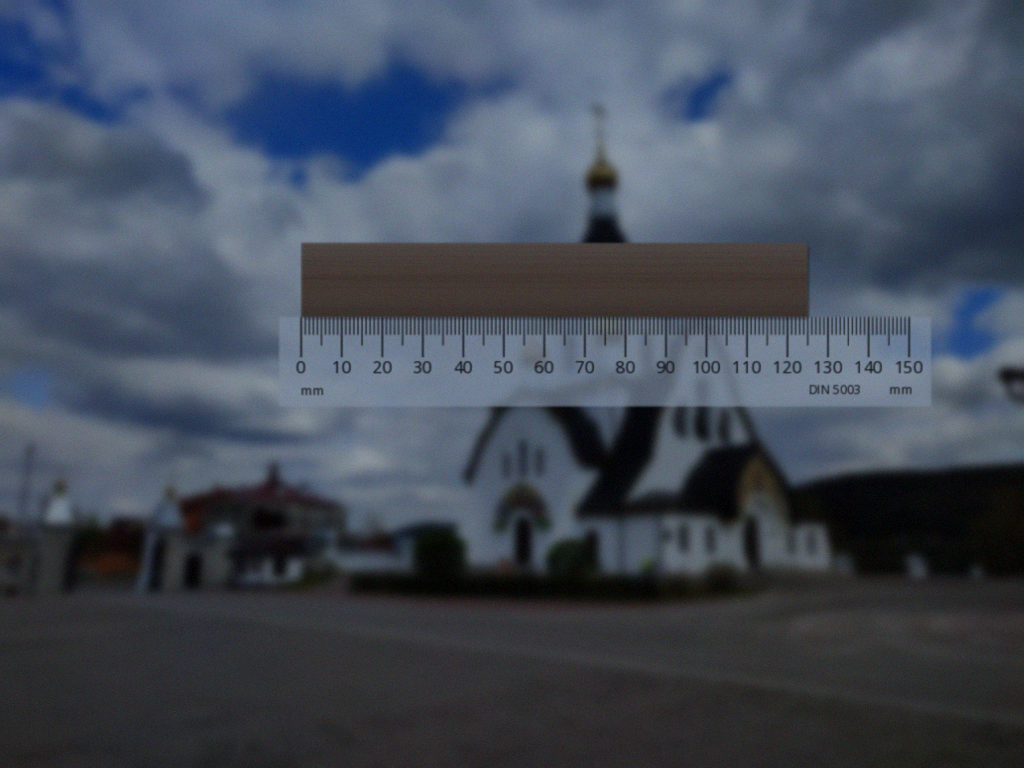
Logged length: 125 mm
